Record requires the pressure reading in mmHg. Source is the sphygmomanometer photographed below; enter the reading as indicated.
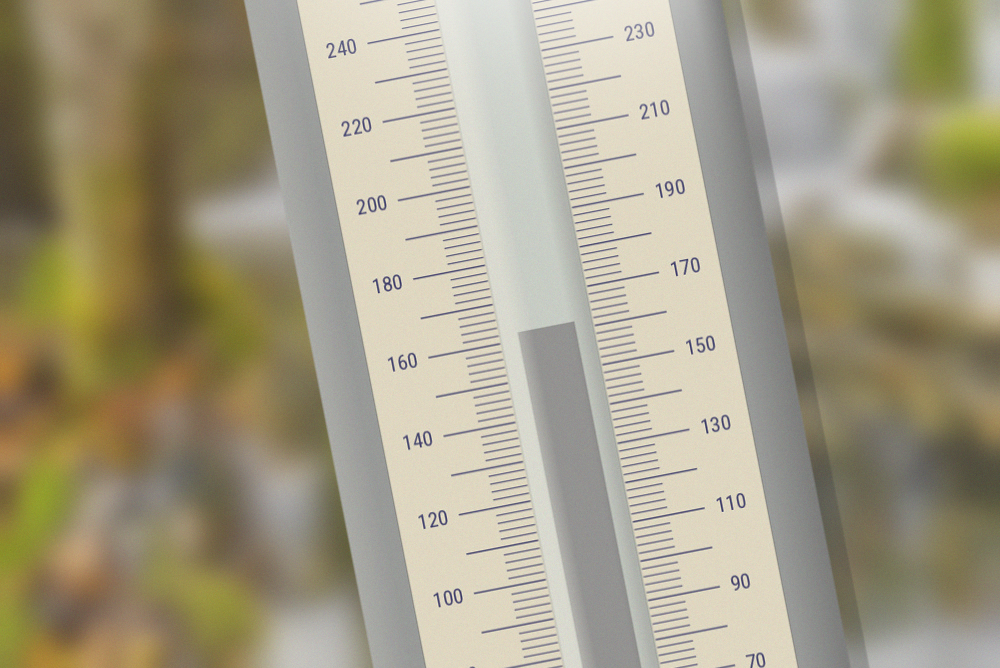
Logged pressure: 162 mmHg
